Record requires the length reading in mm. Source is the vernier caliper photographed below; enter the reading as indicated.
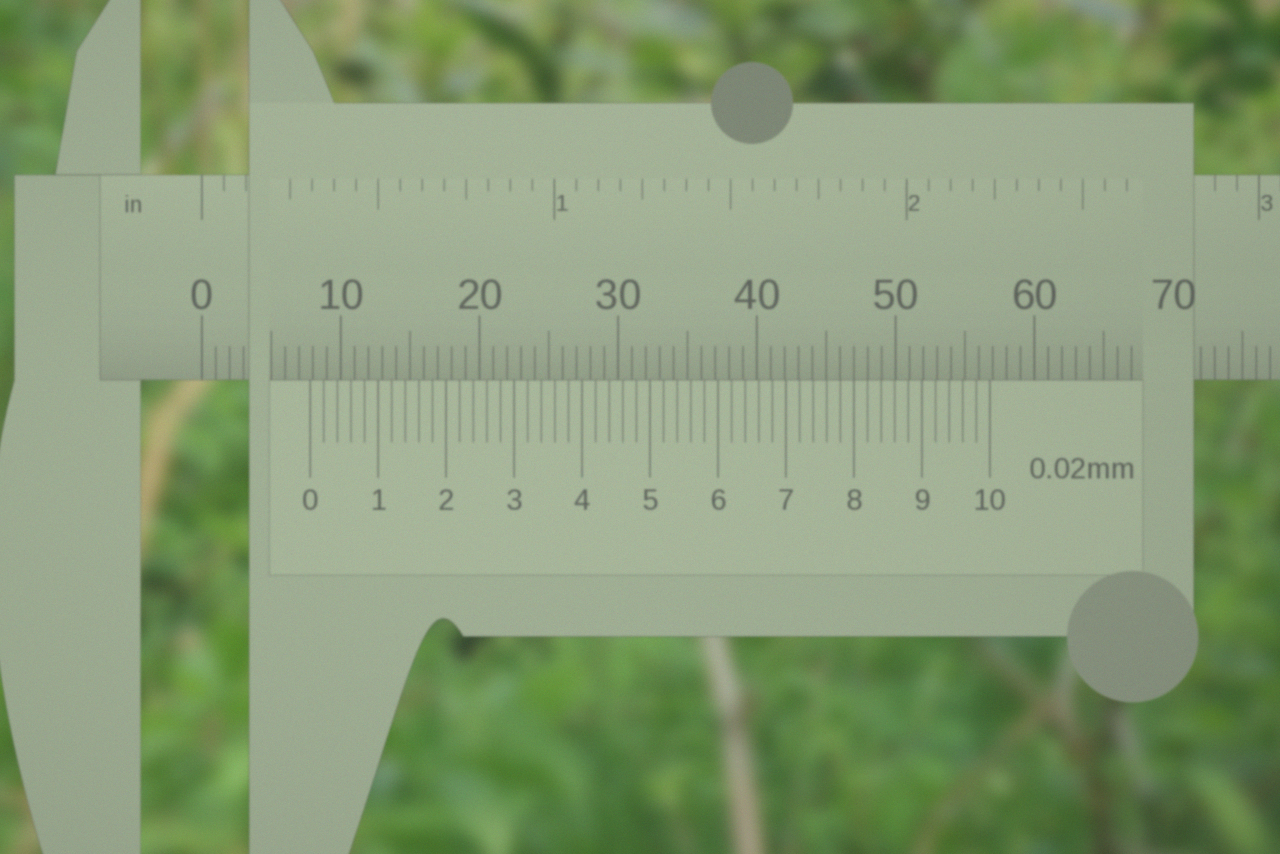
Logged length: 7.8 mm
